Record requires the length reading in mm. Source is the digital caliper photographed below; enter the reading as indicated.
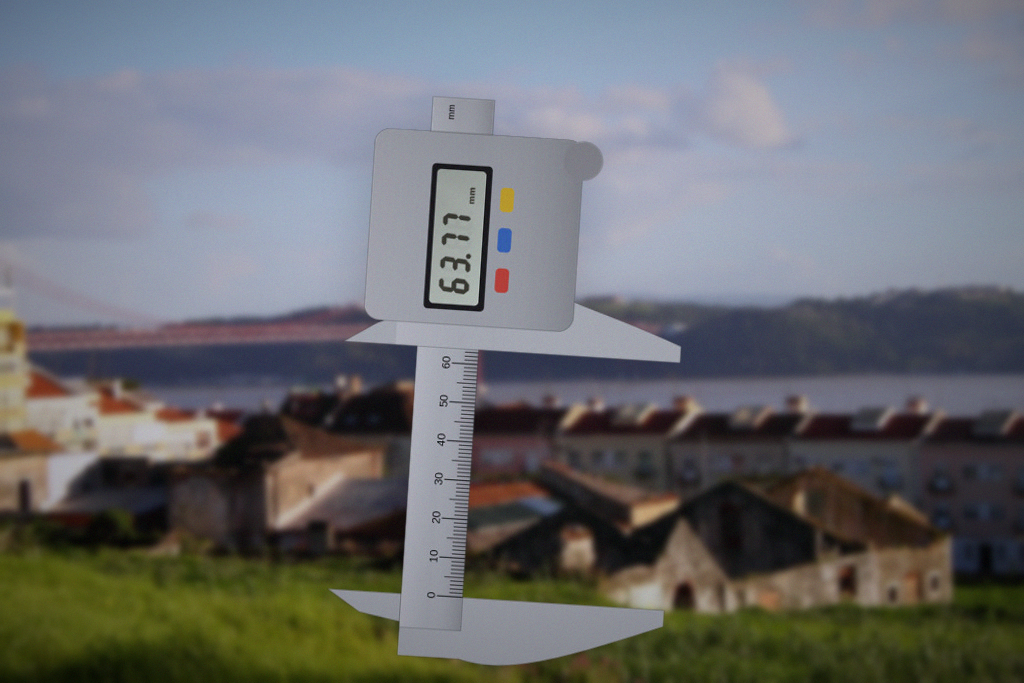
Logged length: 63.77 mm
